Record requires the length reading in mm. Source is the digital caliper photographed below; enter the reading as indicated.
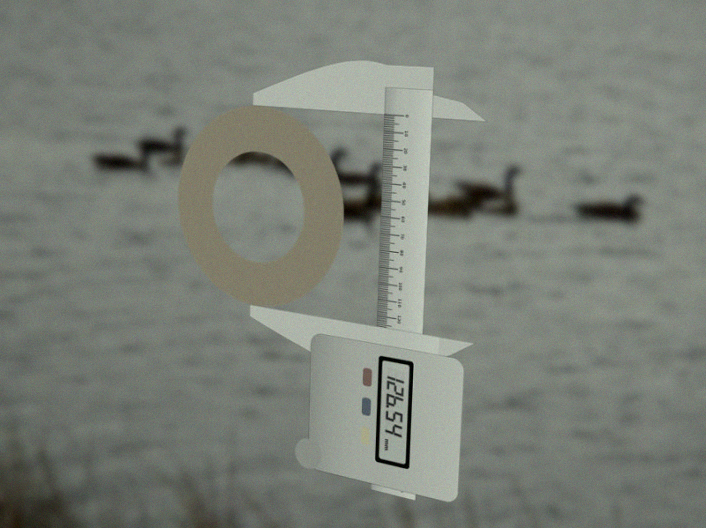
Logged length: 126.54 mm
